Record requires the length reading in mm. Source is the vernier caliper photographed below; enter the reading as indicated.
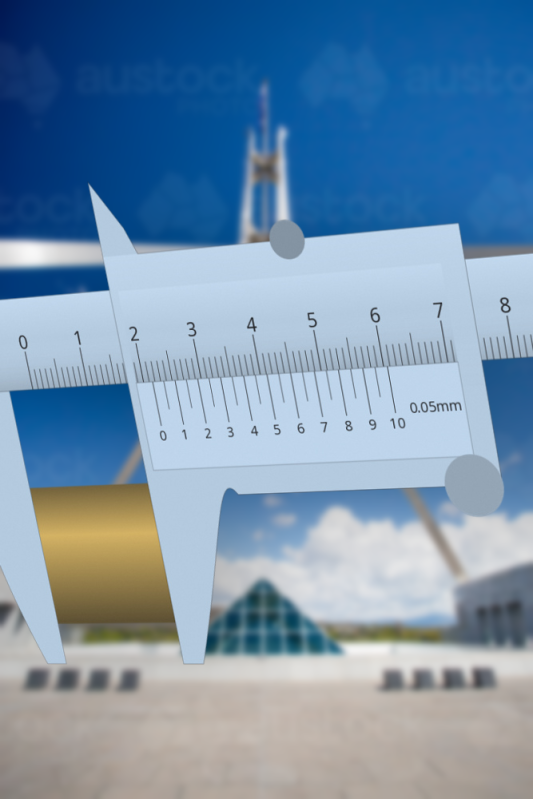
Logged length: 21.6 mm
